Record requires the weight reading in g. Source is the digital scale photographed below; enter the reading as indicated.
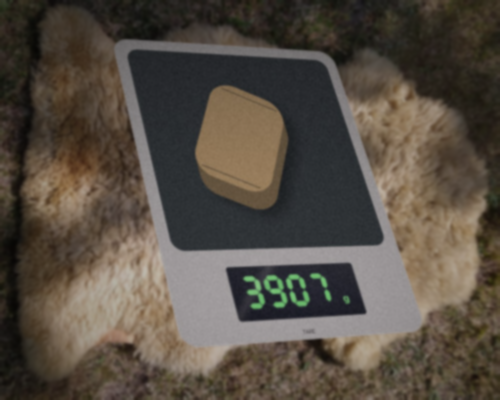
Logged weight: 3907 g
